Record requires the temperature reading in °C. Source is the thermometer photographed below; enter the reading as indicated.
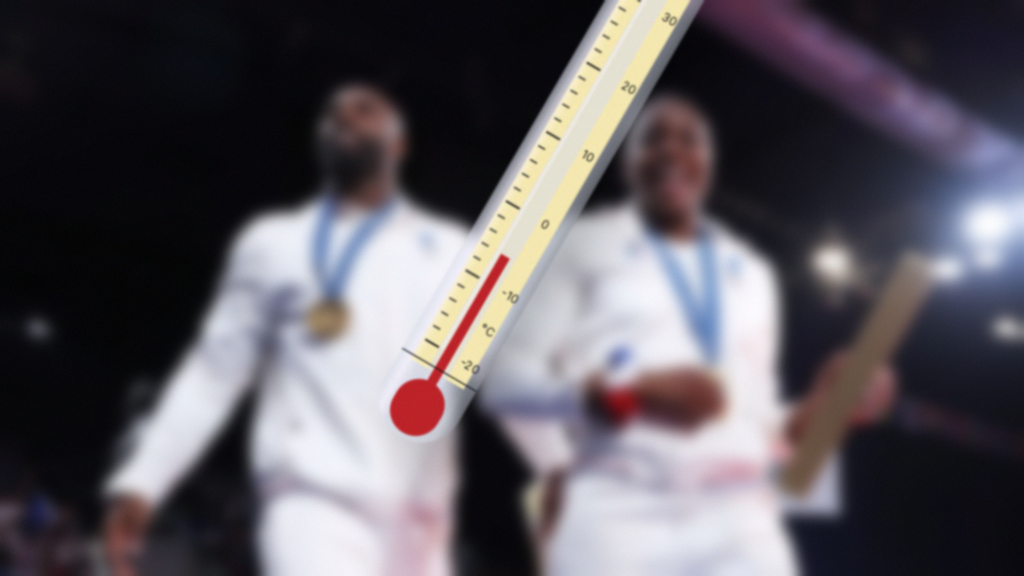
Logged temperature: -6 °C
